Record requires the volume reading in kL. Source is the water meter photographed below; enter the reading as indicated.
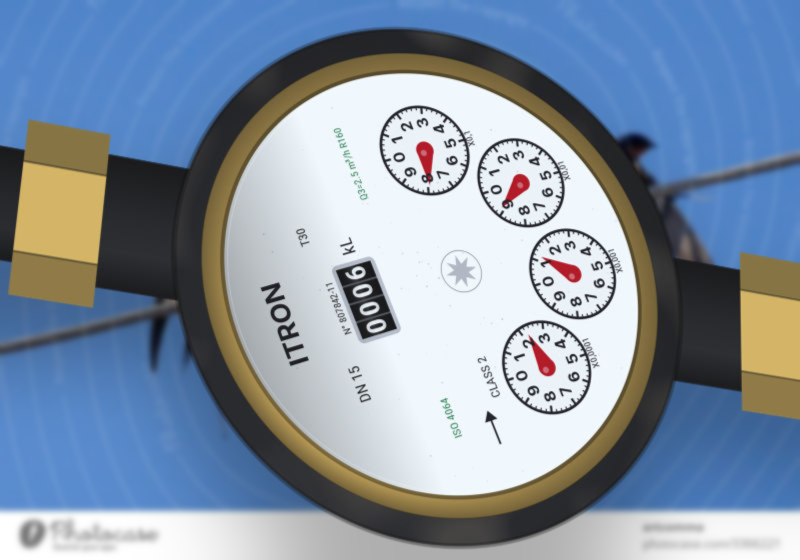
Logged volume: 6.7912 kL
